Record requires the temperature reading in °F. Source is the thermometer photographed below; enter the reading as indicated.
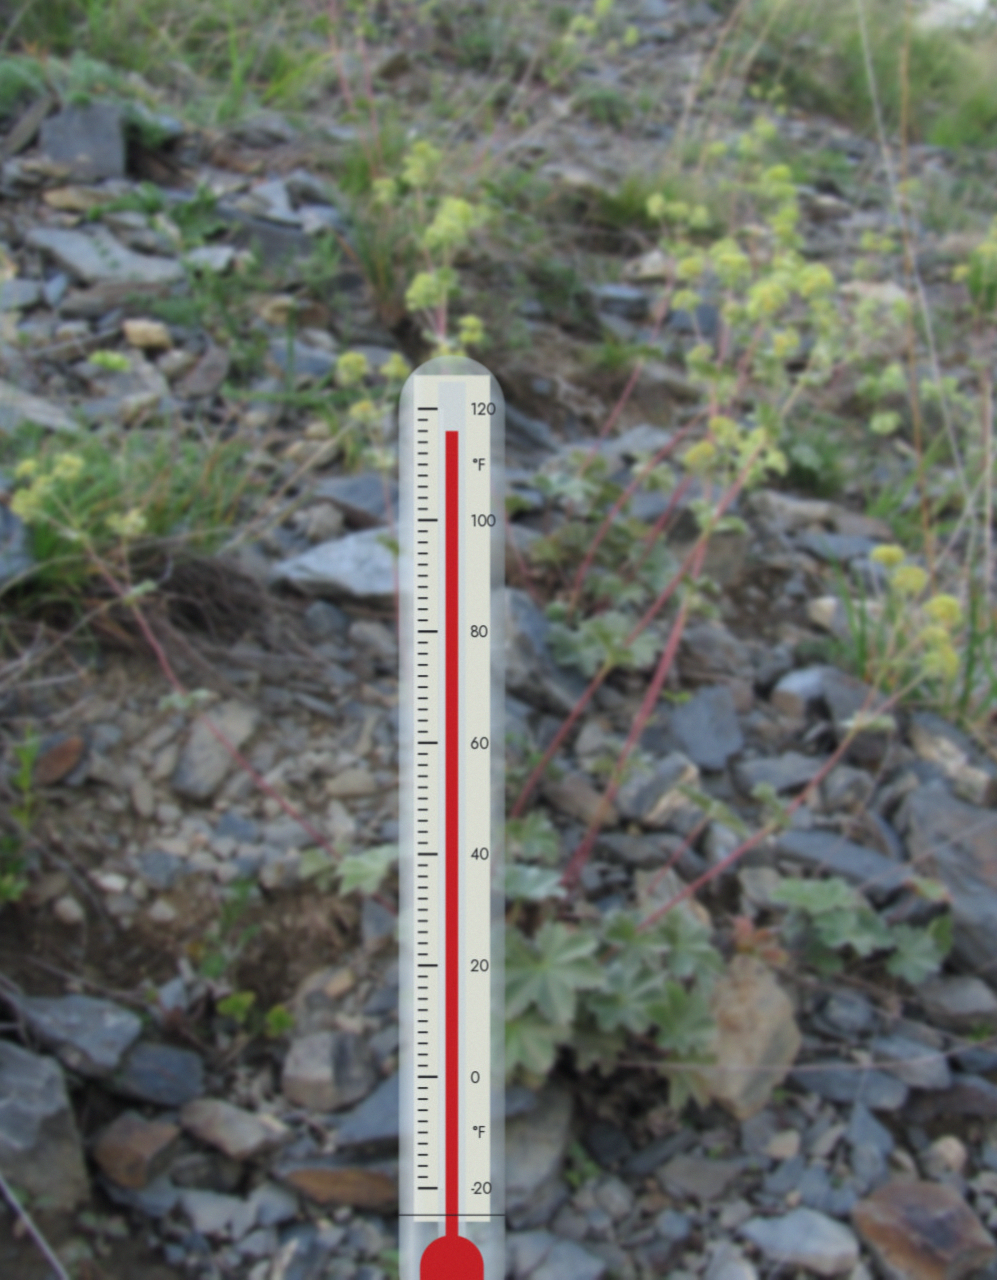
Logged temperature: 116 °F
